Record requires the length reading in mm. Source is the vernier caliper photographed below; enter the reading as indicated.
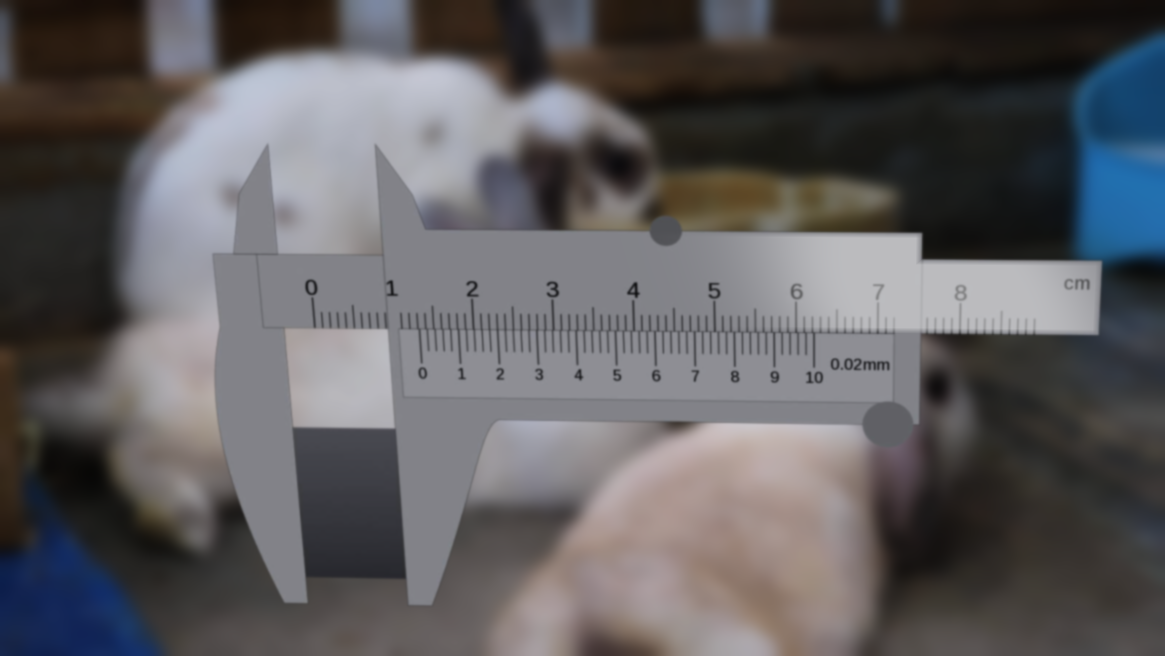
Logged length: 13.2 mm
